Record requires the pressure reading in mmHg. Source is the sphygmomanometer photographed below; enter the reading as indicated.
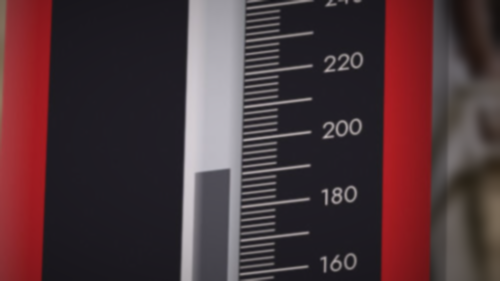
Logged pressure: 192 mmHg
